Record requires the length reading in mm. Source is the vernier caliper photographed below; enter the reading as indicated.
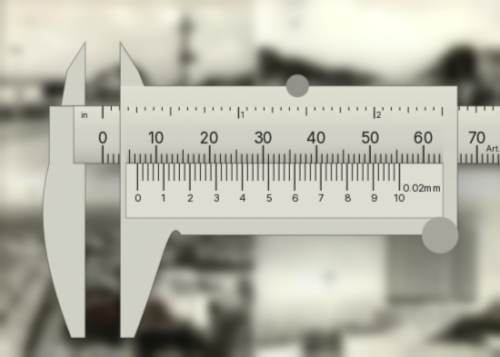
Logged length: 6.5 mm
